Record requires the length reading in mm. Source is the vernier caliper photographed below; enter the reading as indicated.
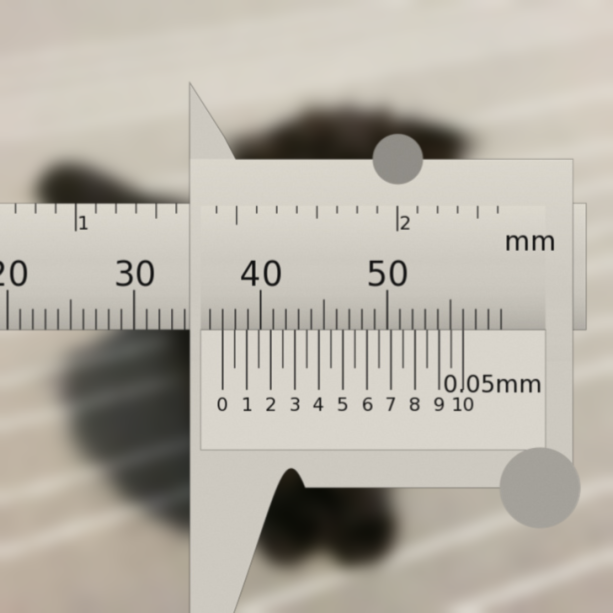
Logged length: 37.0 mm
